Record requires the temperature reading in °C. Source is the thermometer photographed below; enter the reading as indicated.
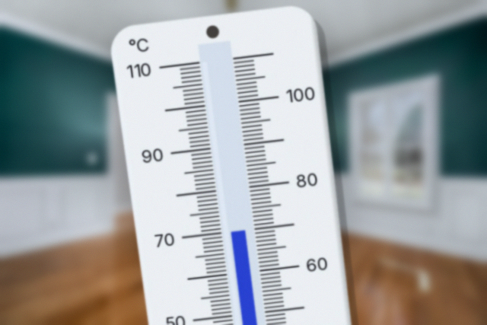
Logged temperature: 70 °C
